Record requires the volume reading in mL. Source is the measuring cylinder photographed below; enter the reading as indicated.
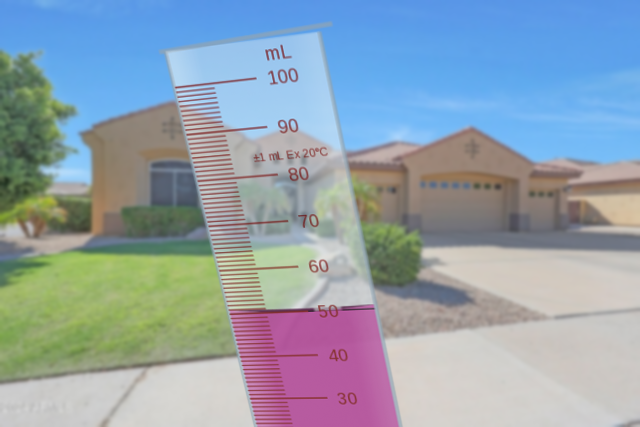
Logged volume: 50 mL
